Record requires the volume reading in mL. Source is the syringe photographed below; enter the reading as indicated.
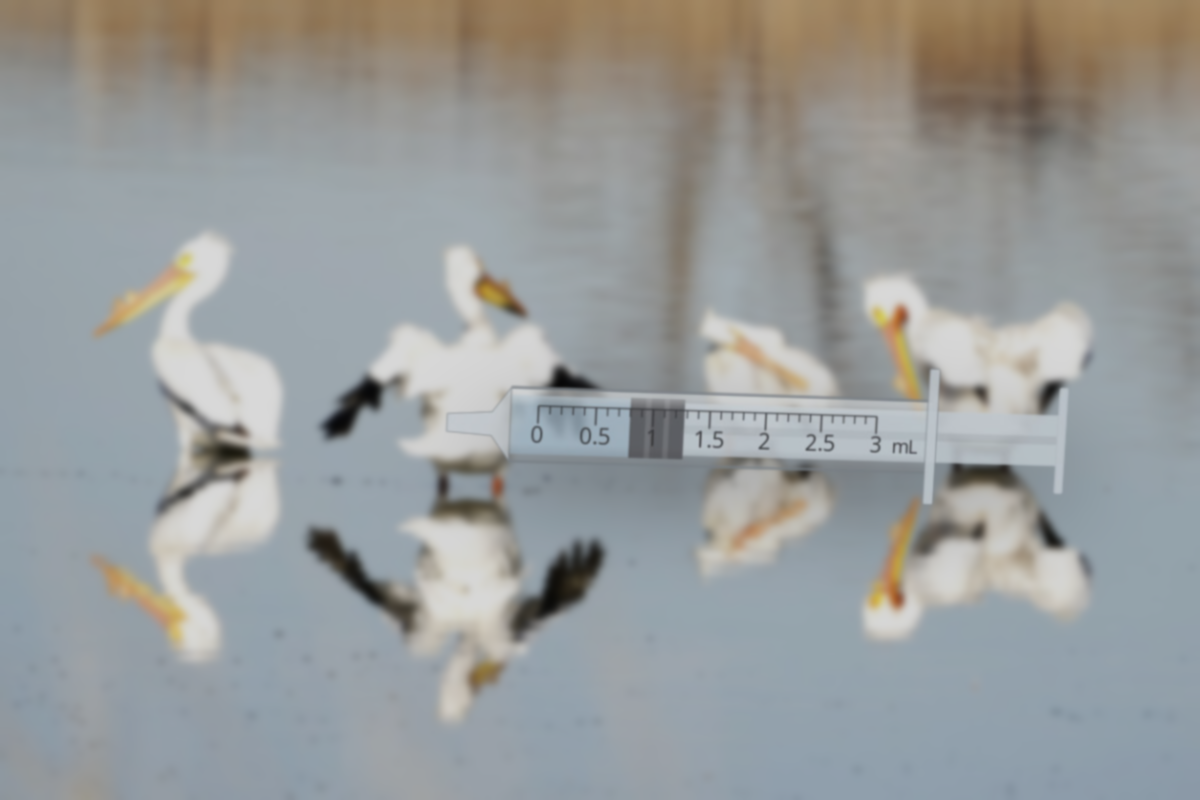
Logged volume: 0.8 mL
